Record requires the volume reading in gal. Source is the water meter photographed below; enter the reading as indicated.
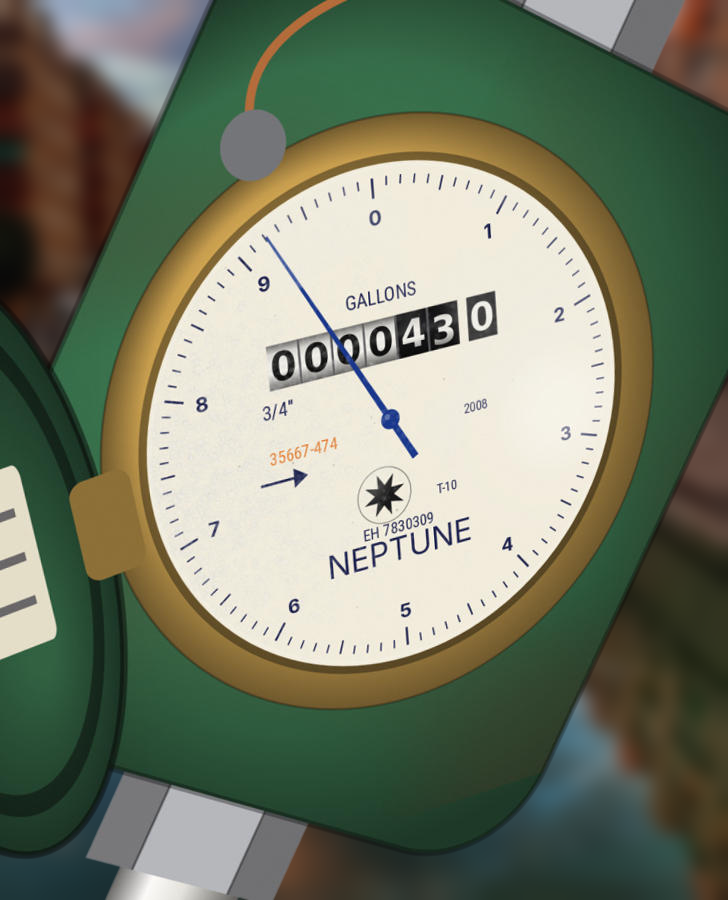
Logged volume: 429.2 gal
